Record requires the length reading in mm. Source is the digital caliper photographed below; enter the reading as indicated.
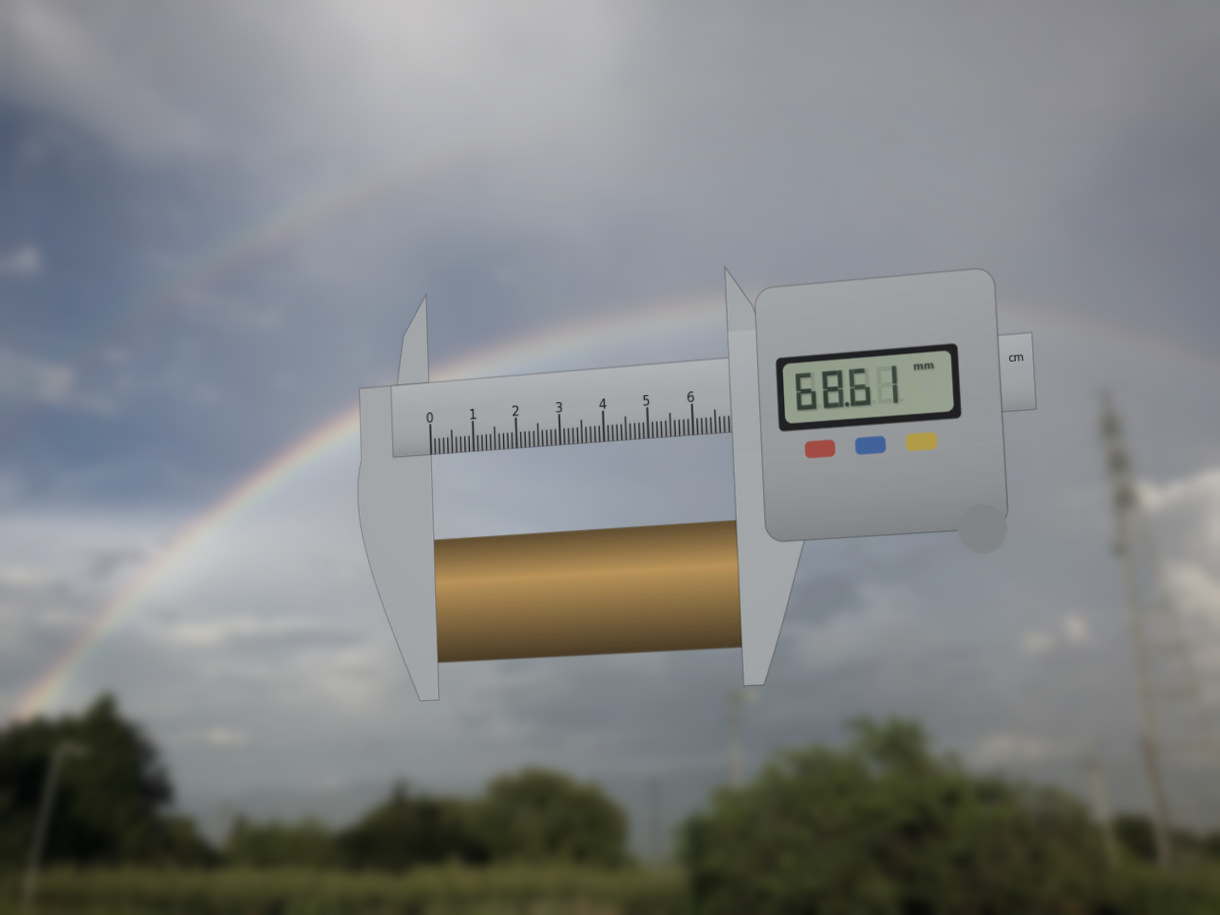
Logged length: 68.61 mm
